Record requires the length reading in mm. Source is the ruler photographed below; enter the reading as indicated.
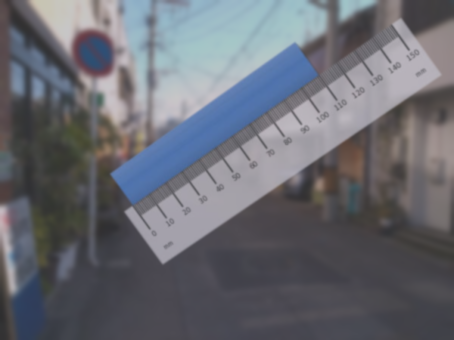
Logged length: 110 mm
